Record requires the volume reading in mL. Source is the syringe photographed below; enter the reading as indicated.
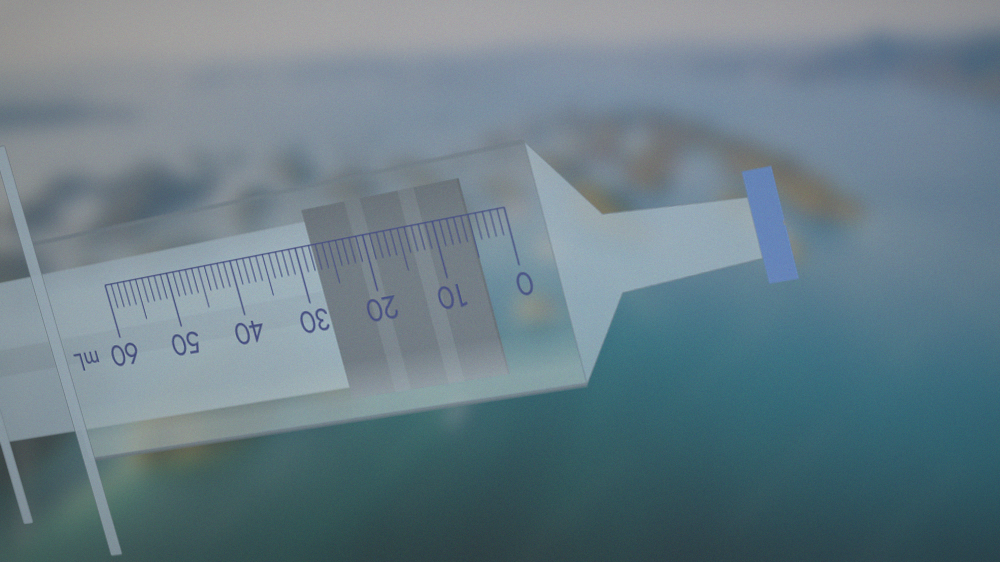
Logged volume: 5 mL
